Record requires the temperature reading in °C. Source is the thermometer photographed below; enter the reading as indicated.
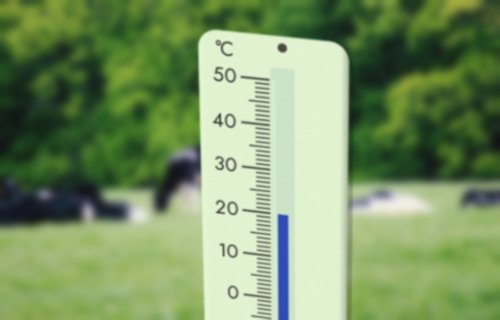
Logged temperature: 20 °C
